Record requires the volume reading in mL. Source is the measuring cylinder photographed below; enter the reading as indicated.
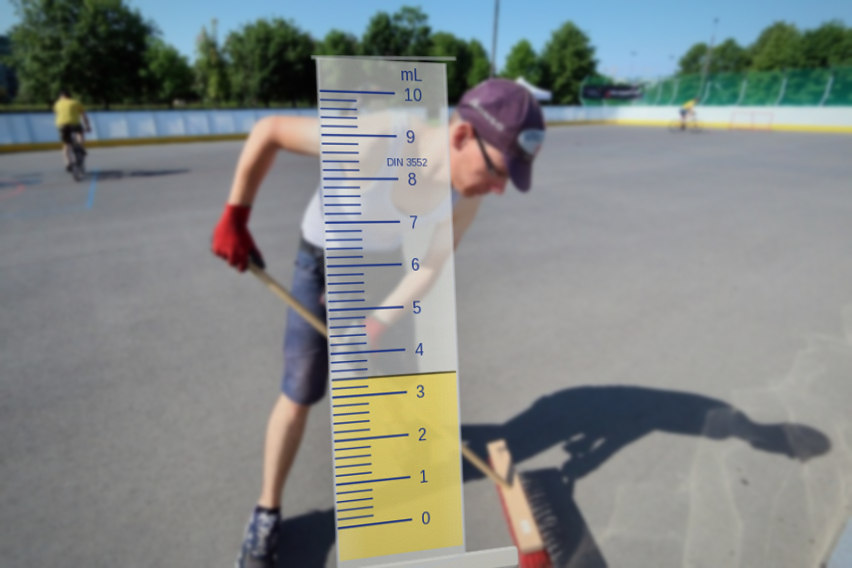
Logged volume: 3.4 mL
